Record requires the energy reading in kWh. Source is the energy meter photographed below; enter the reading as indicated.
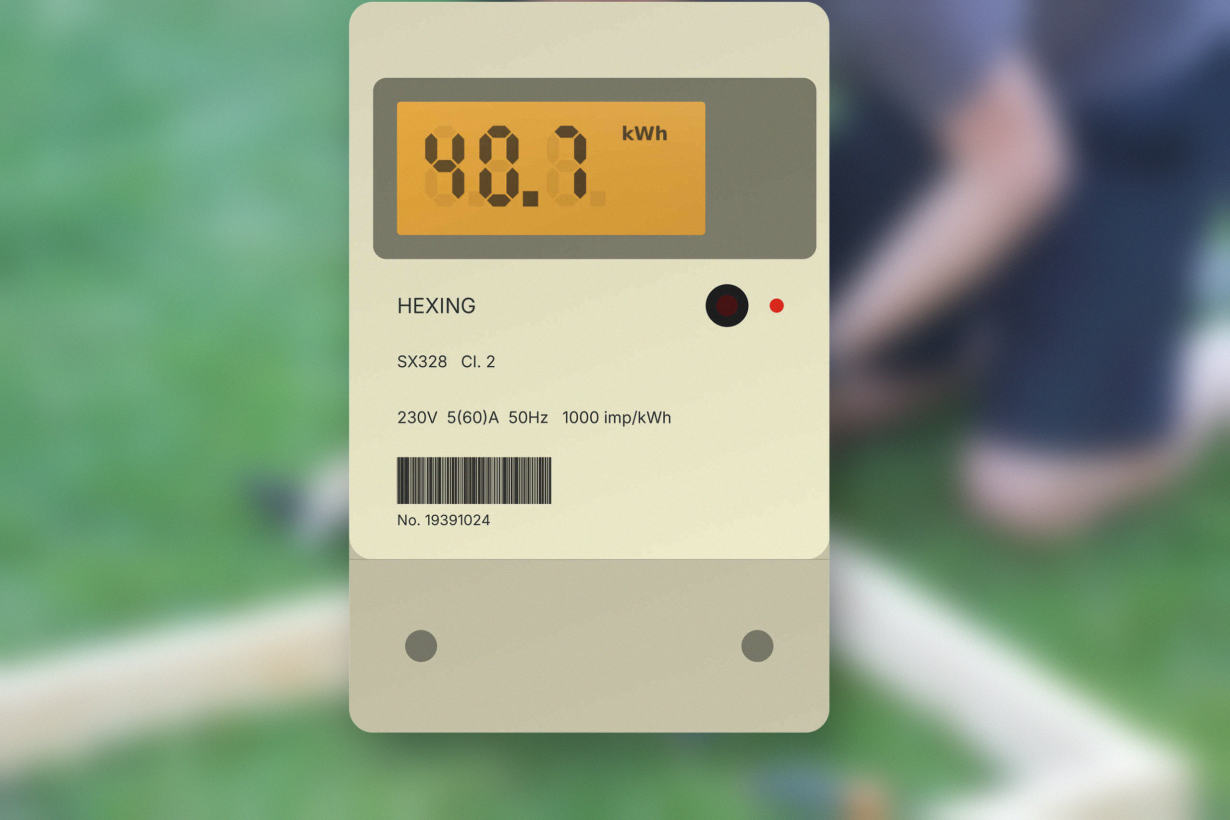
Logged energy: 40.7 kWh
